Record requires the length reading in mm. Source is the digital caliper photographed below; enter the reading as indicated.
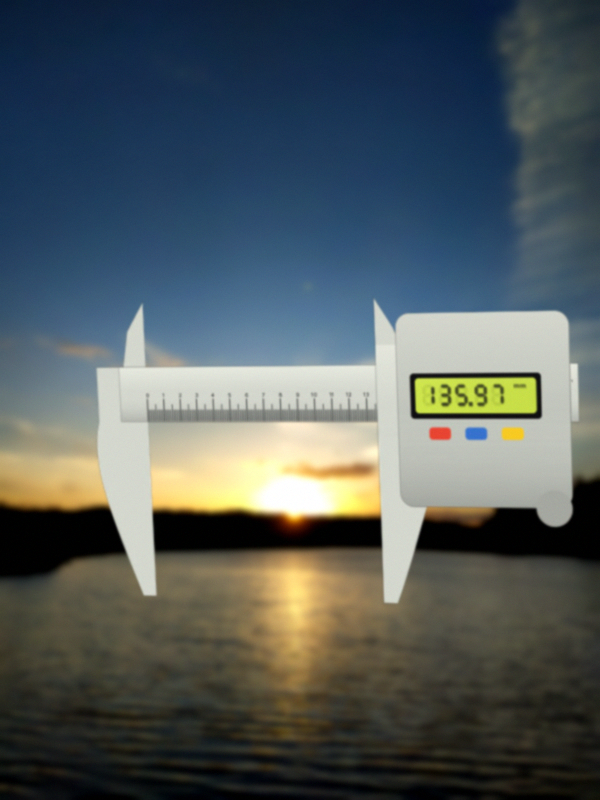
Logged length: 135.97 mm
